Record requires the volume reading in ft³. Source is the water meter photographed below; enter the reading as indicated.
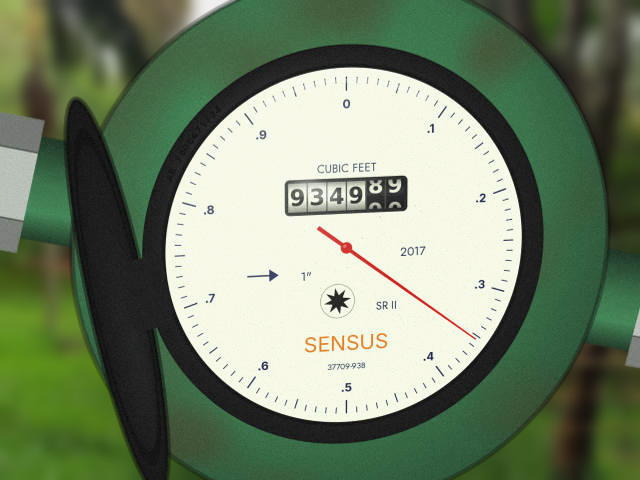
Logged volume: 934989.35 ft³
